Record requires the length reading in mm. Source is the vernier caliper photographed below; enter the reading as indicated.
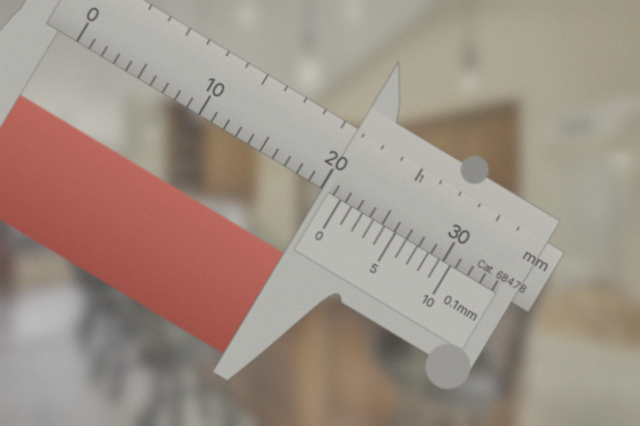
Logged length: 21.6 mm
